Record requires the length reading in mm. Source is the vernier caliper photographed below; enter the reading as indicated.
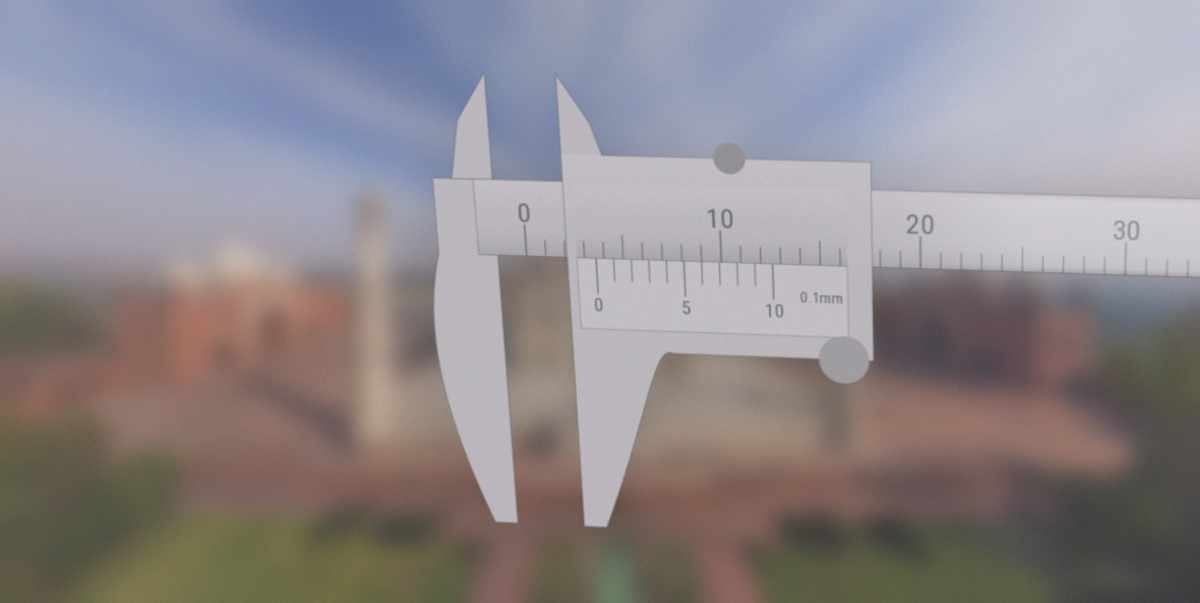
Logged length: 3.6 mm
